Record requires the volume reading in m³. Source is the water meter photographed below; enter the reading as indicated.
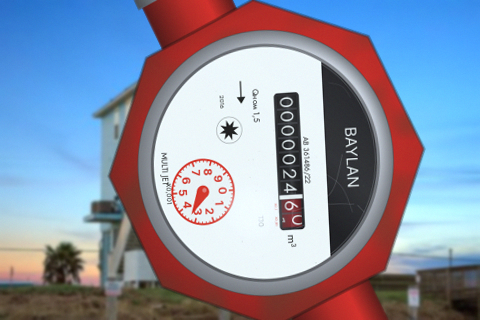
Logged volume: 24.603 m³
